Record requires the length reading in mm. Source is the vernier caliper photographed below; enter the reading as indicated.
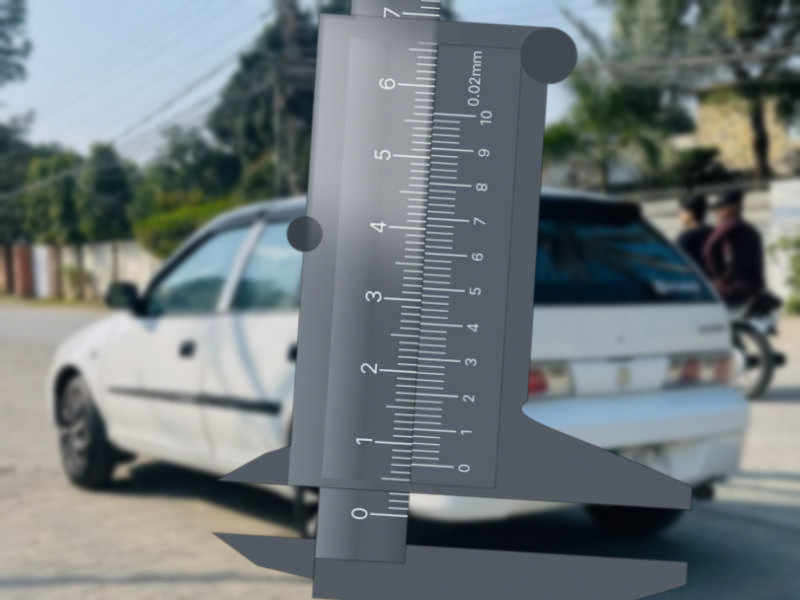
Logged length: 7.2 mm
